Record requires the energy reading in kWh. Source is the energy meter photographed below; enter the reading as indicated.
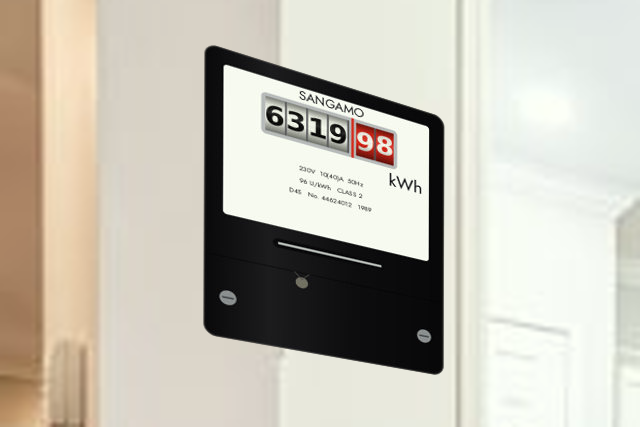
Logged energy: 6319.98 kWh
